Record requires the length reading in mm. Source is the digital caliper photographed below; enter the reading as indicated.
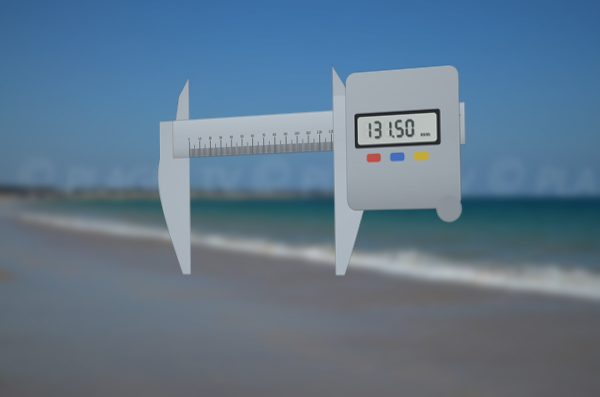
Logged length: 131.50 mm
